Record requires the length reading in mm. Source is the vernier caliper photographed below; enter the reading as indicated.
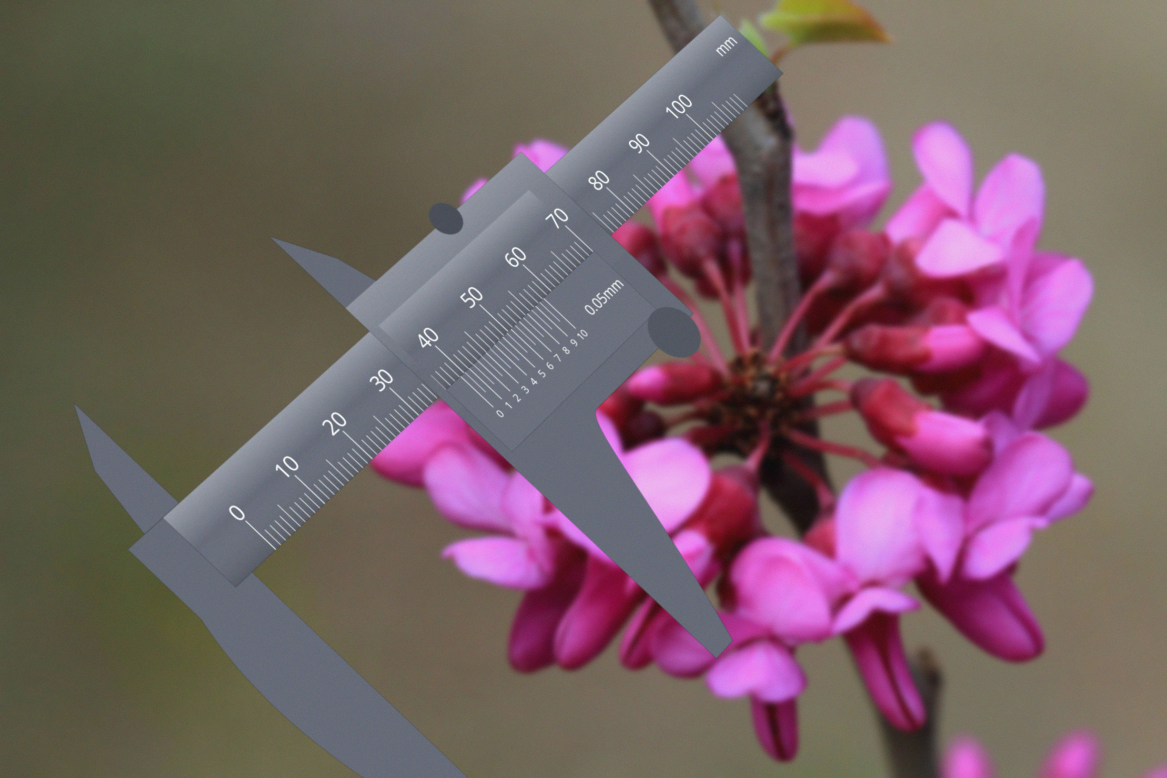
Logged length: 39.2 mm
